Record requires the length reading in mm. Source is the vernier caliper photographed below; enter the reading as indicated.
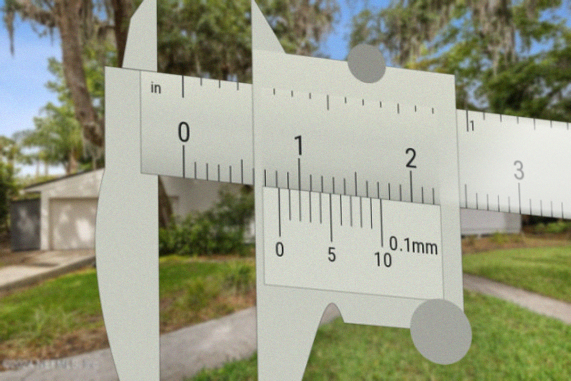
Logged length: 8.2 mm
